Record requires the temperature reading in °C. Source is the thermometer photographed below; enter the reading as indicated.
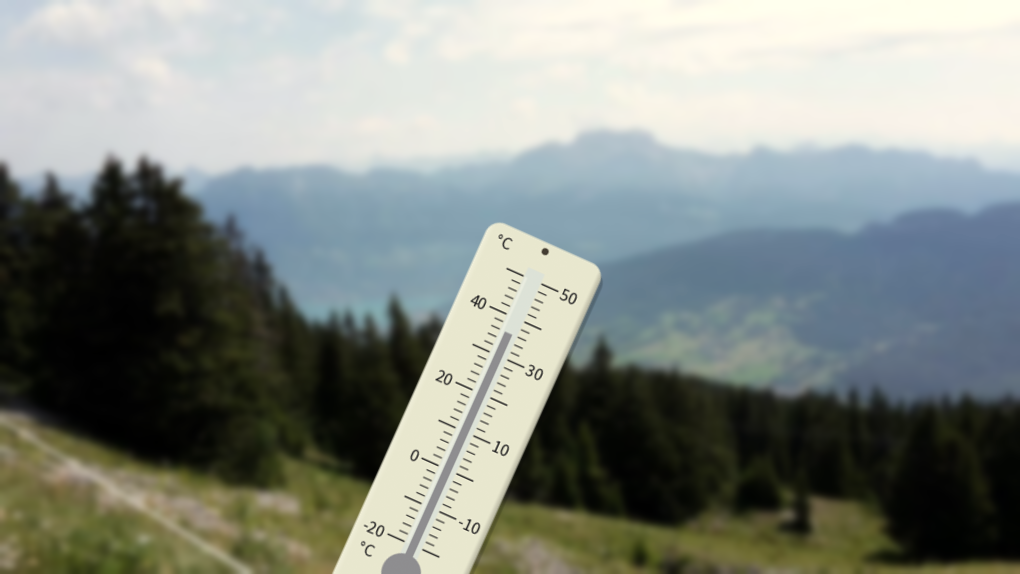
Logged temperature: 36 °C
